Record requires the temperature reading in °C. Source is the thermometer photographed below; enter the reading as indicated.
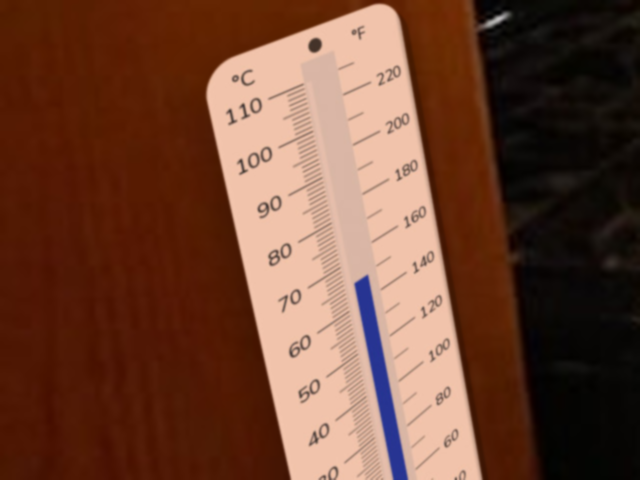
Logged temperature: 65 °C
